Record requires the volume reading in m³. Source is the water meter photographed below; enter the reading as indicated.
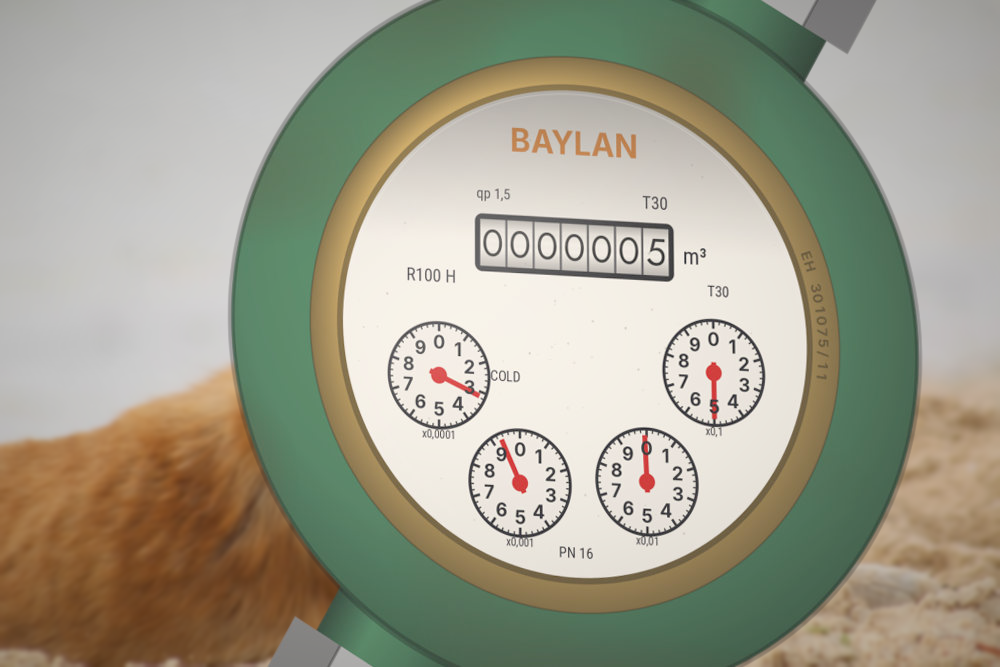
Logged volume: 5.4993 m³
